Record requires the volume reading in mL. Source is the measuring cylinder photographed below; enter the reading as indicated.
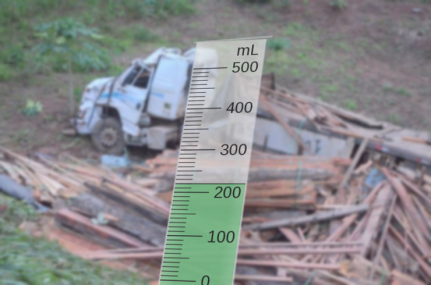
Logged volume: 220 mL
